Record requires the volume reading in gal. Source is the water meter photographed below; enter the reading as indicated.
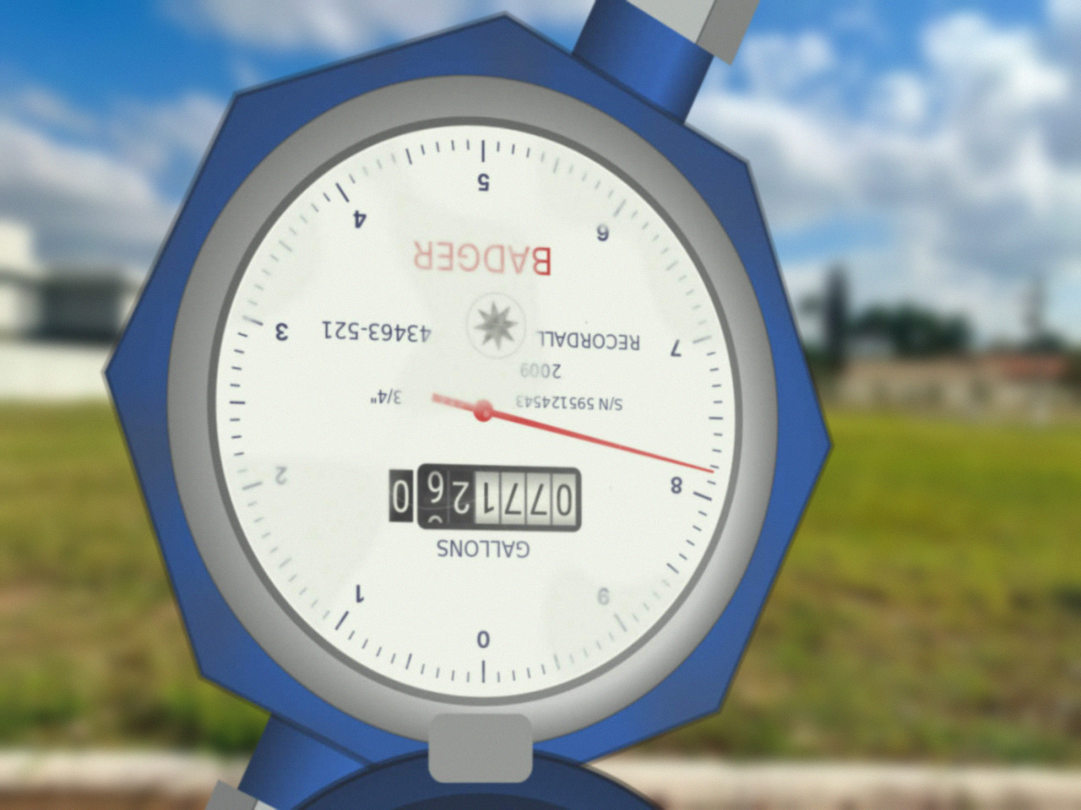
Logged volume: 771257.8 gal
